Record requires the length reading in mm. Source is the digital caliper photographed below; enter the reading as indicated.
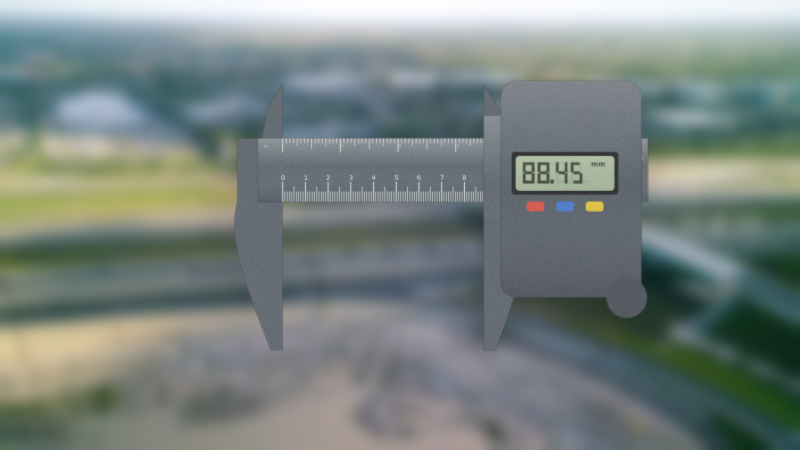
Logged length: 88.45 mm
